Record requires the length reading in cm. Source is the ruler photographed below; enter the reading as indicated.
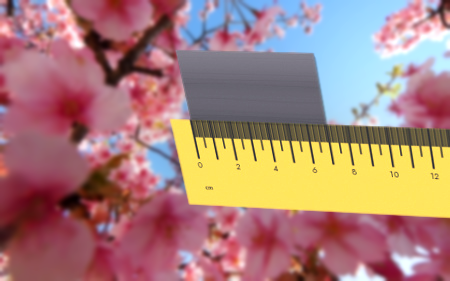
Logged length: 7 cm
